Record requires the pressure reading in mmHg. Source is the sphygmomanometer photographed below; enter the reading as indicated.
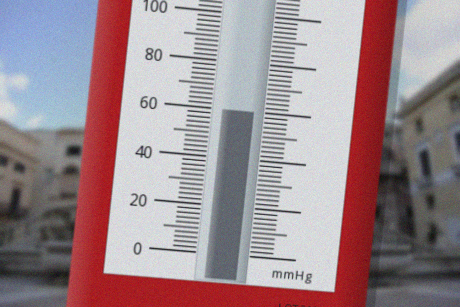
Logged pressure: 60 mmHg
